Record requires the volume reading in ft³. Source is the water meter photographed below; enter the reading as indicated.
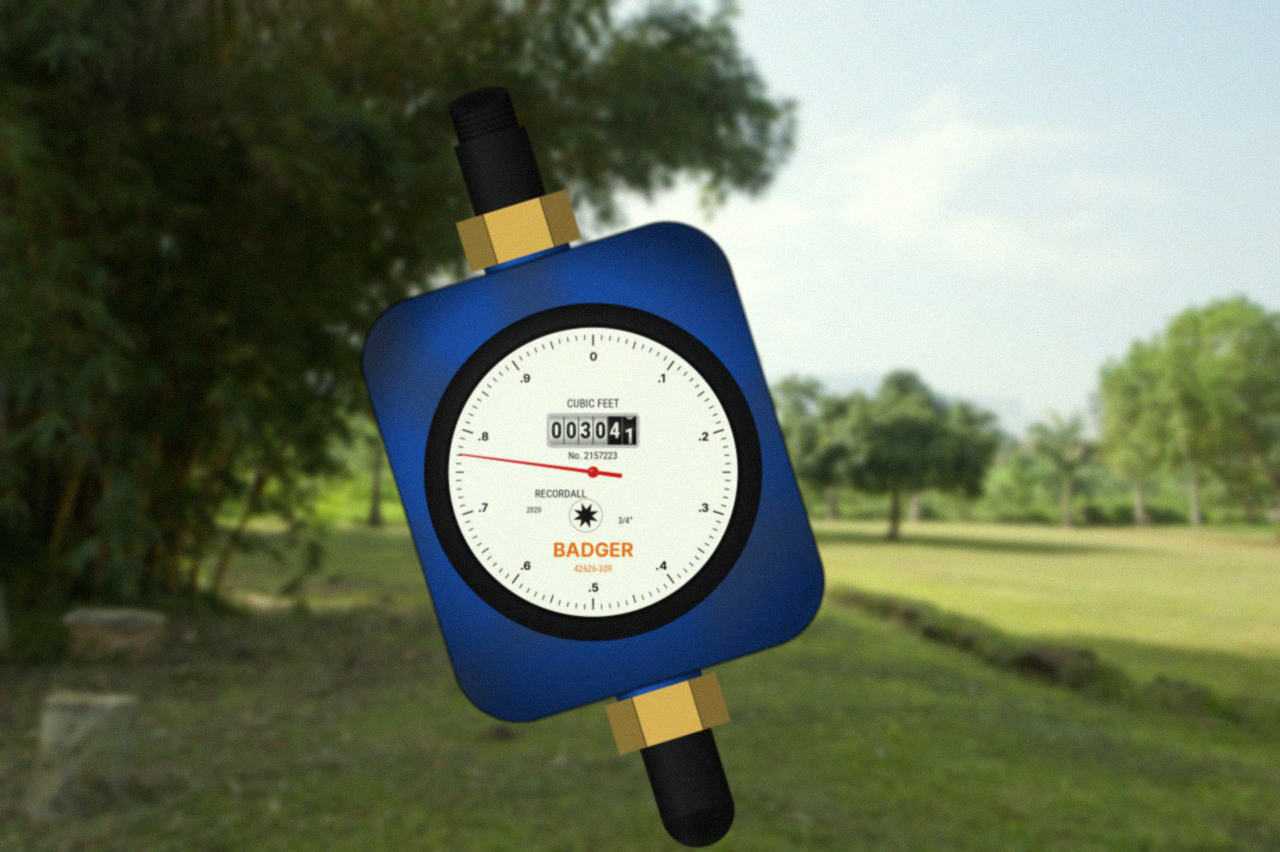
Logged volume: 3040.77 ft³
